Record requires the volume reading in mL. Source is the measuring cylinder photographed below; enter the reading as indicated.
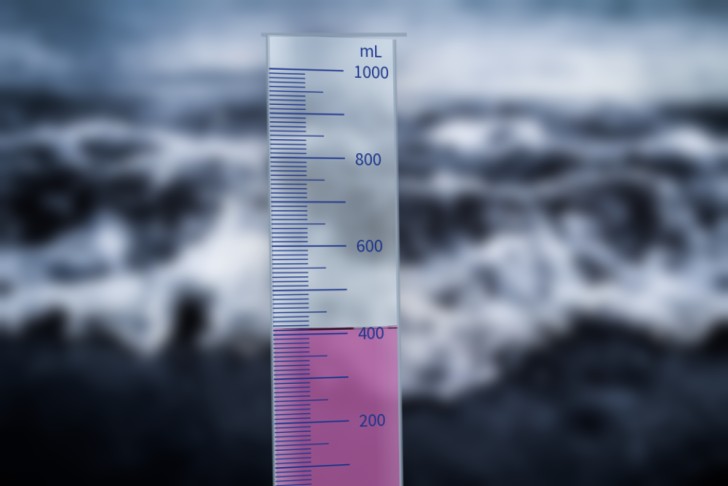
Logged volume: 410 mL
